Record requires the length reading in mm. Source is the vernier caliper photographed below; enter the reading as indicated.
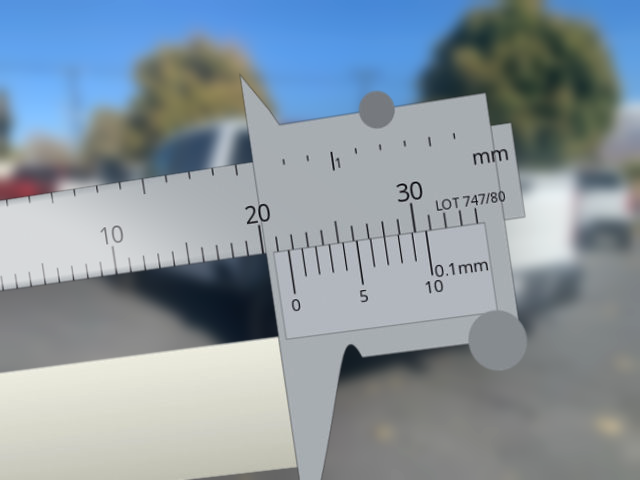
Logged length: 21.7 mm
